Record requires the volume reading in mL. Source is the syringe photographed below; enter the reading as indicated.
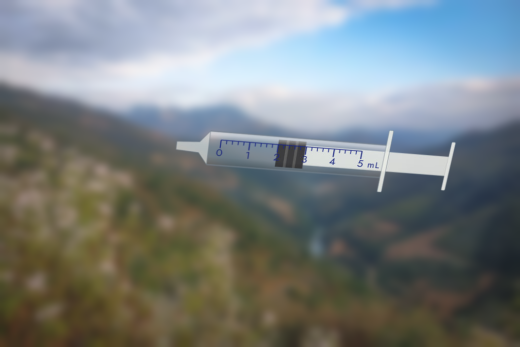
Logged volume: 2 mL
